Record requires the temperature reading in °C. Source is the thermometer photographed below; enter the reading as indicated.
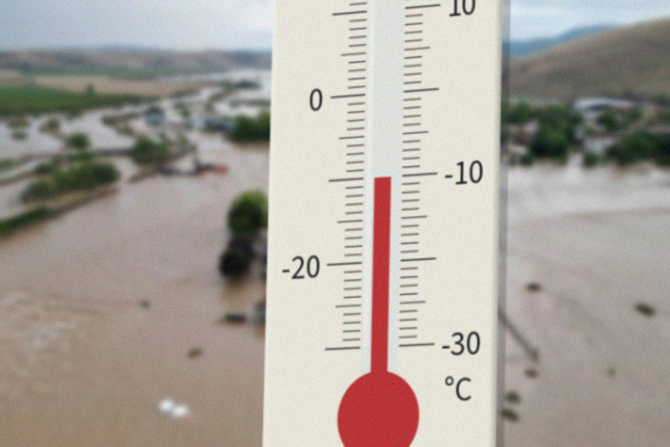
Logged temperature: -10 °C
